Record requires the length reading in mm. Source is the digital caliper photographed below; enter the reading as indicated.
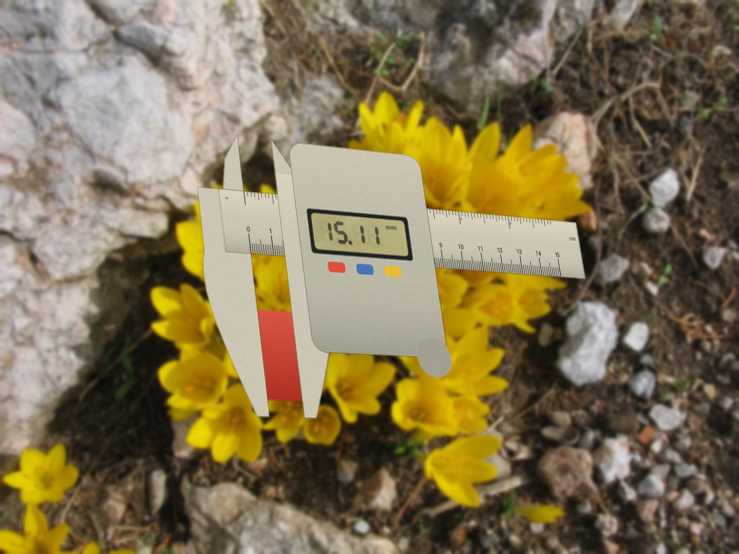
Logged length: 15.11 mm
